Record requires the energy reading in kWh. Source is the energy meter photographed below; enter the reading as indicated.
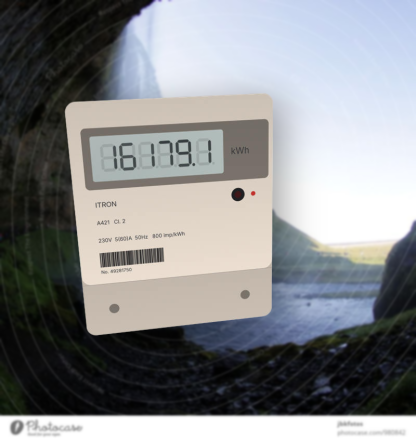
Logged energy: 16179.1 kWh
